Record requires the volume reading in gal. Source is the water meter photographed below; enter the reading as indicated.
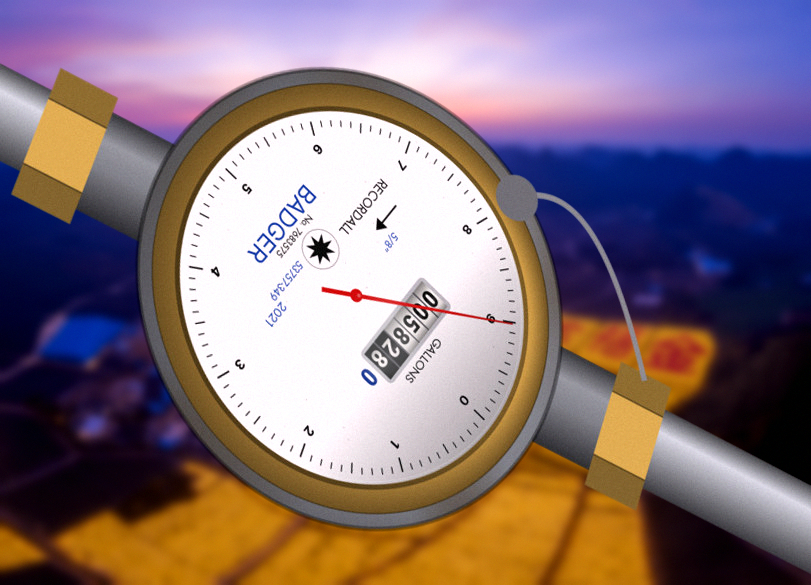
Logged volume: 58279.0 gal
